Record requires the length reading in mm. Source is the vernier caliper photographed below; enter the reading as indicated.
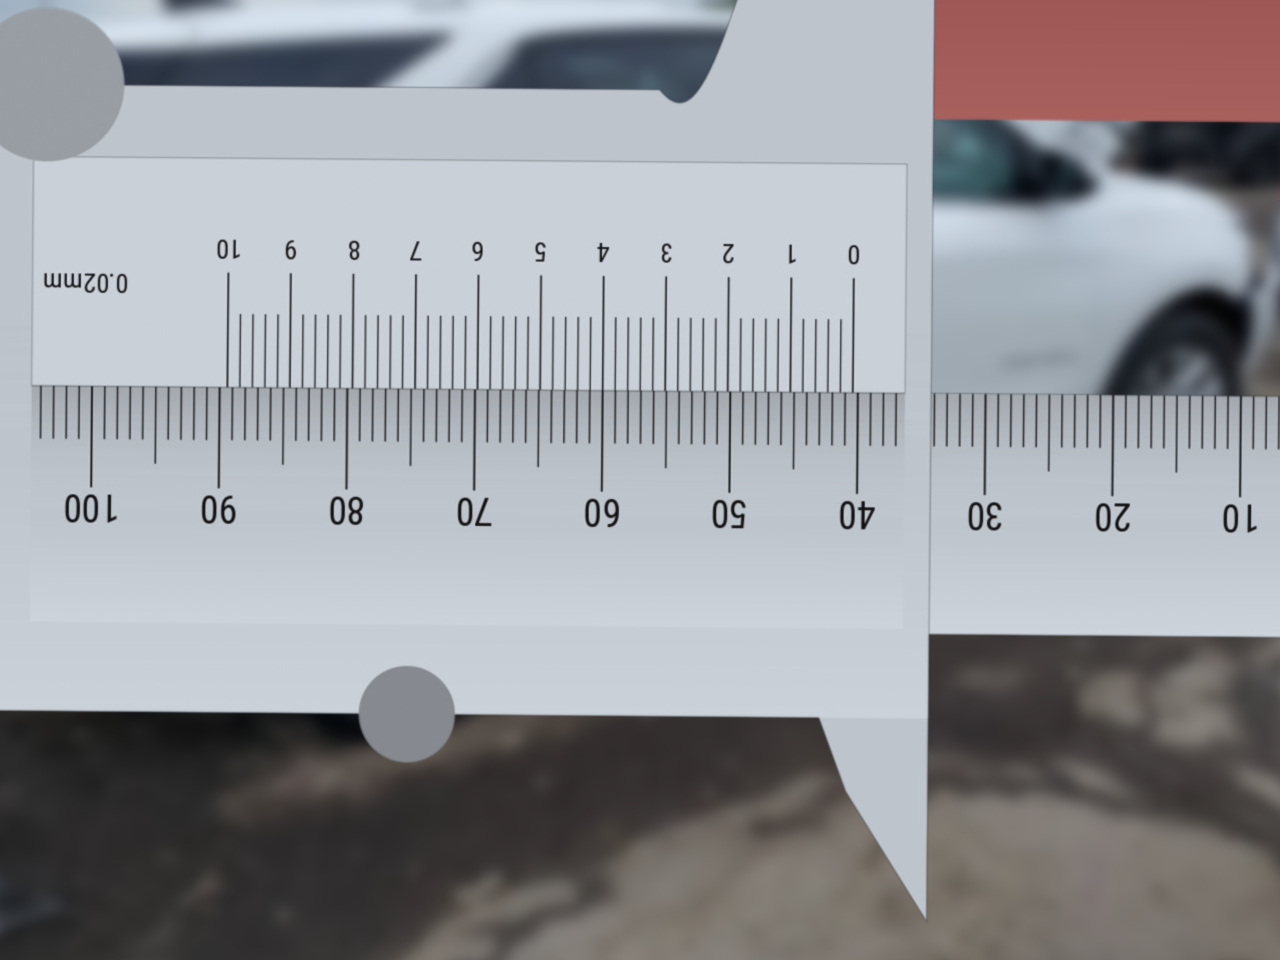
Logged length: 40.4 mm
